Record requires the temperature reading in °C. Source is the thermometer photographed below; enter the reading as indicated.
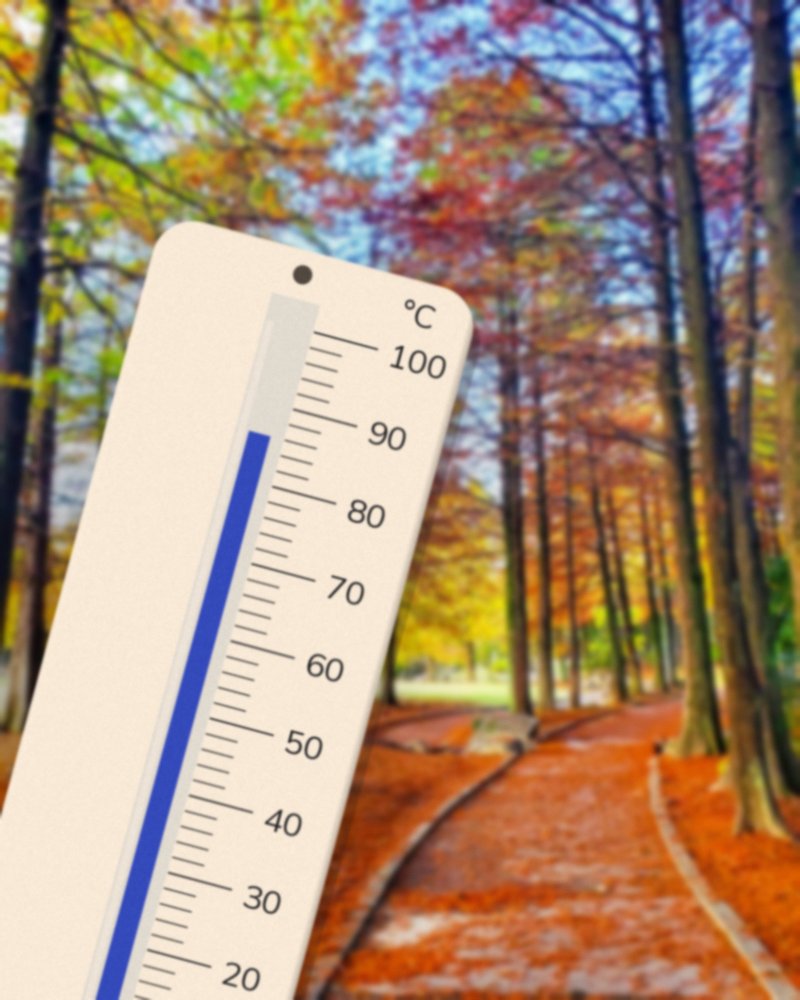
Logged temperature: 86 °C
